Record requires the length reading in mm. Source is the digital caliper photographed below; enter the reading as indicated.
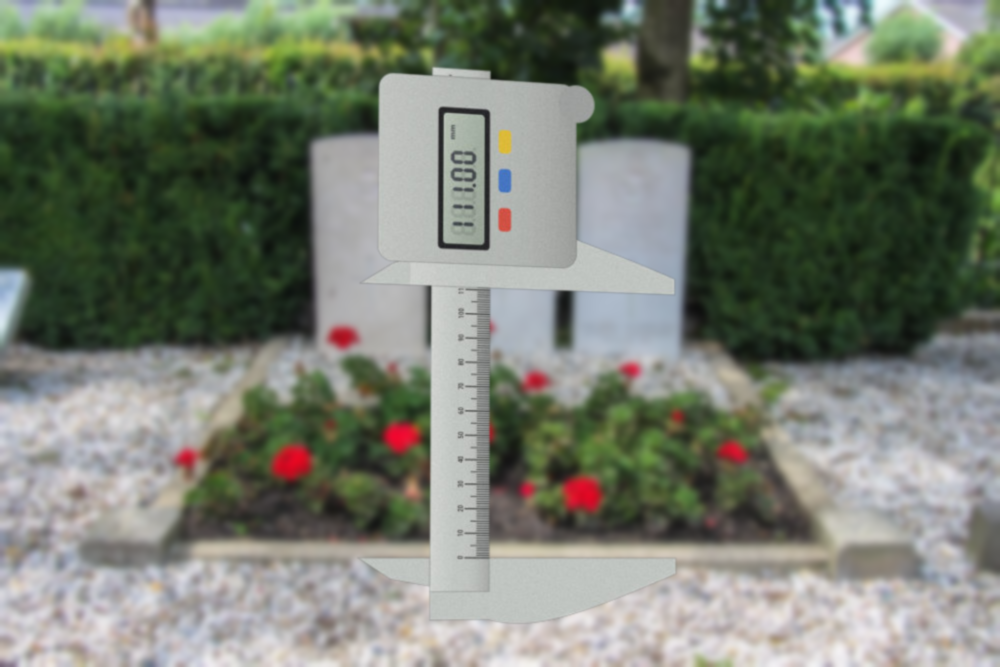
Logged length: 111.00 mm
